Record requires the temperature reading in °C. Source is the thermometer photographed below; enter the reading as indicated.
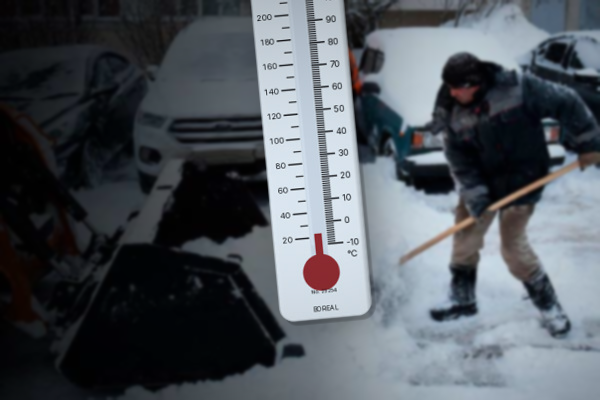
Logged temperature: -5 °C
